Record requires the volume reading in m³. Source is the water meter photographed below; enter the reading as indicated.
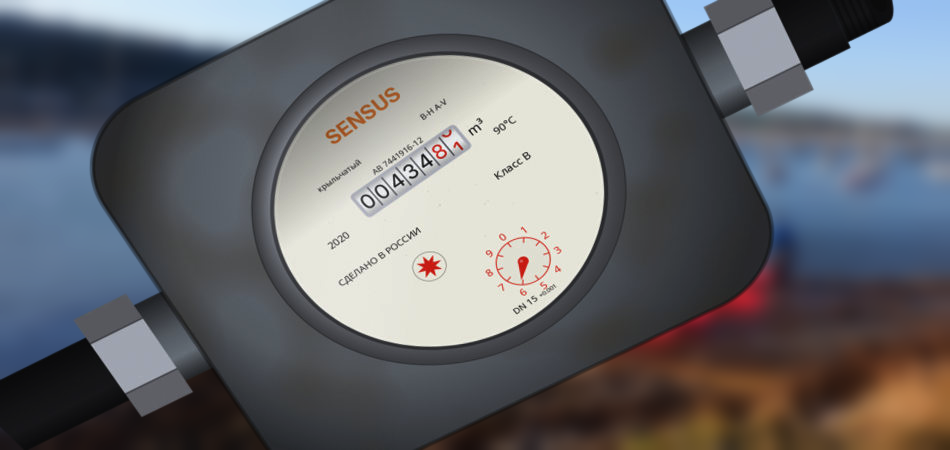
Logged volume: 434.806 m³
